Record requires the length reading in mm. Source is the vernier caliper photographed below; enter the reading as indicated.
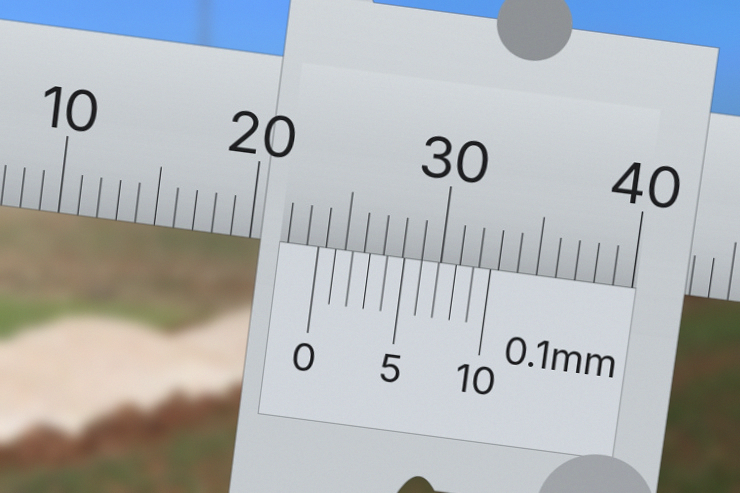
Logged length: 23.6 mm
